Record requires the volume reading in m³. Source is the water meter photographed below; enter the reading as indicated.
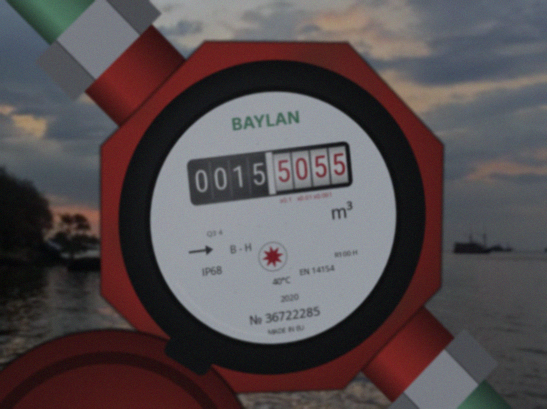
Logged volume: 15.5055 m³
